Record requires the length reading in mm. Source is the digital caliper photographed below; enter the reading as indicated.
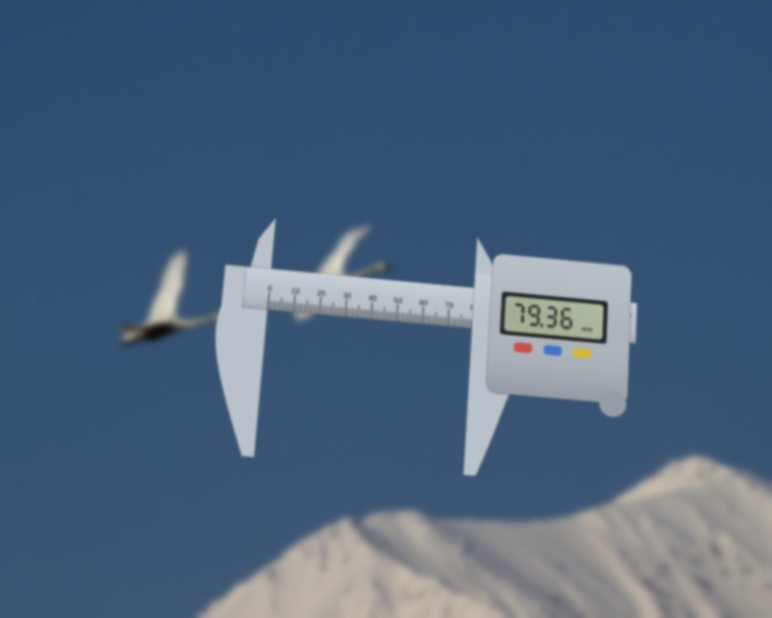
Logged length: 79.36 mm
